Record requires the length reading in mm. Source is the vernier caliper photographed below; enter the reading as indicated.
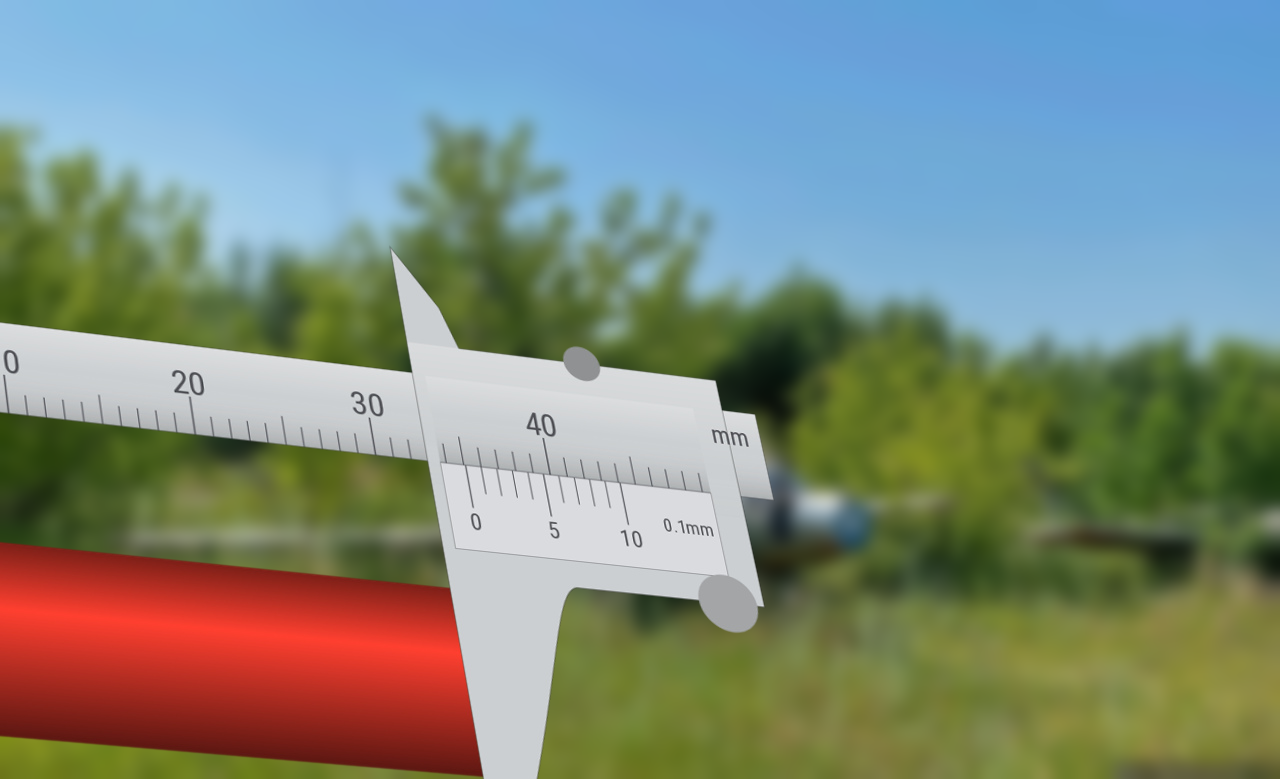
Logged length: 35.1 mm
